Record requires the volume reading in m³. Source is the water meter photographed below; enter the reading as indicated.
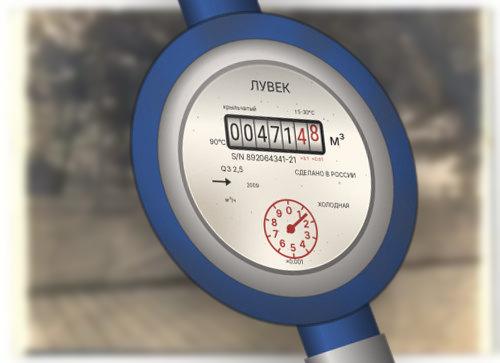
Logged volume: 471.481 m³
